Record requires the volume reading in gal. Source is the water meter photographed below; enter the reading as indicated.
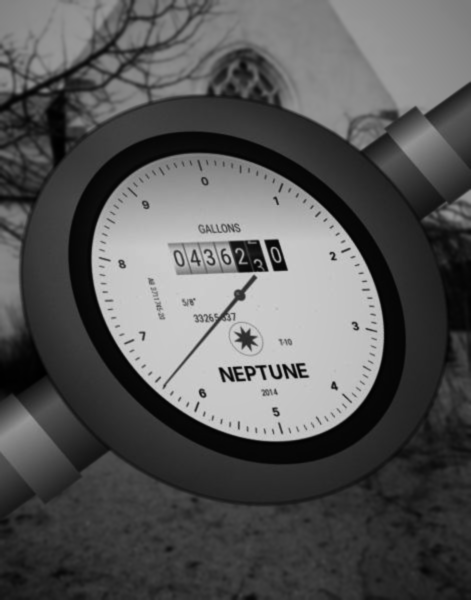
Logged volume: 436226.4 gal
